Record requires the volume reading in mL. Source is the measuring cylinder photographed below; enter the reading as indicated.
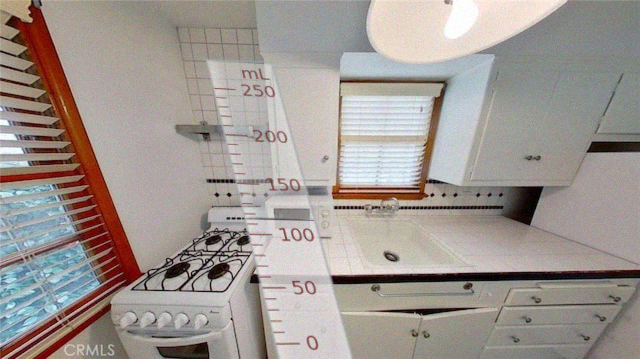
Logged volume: 115 mL
